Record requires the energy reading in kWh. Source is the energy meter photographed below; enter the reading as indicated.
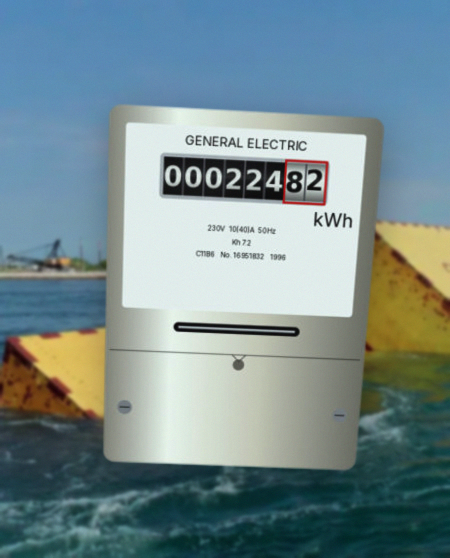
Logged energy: 224.82 kWh
